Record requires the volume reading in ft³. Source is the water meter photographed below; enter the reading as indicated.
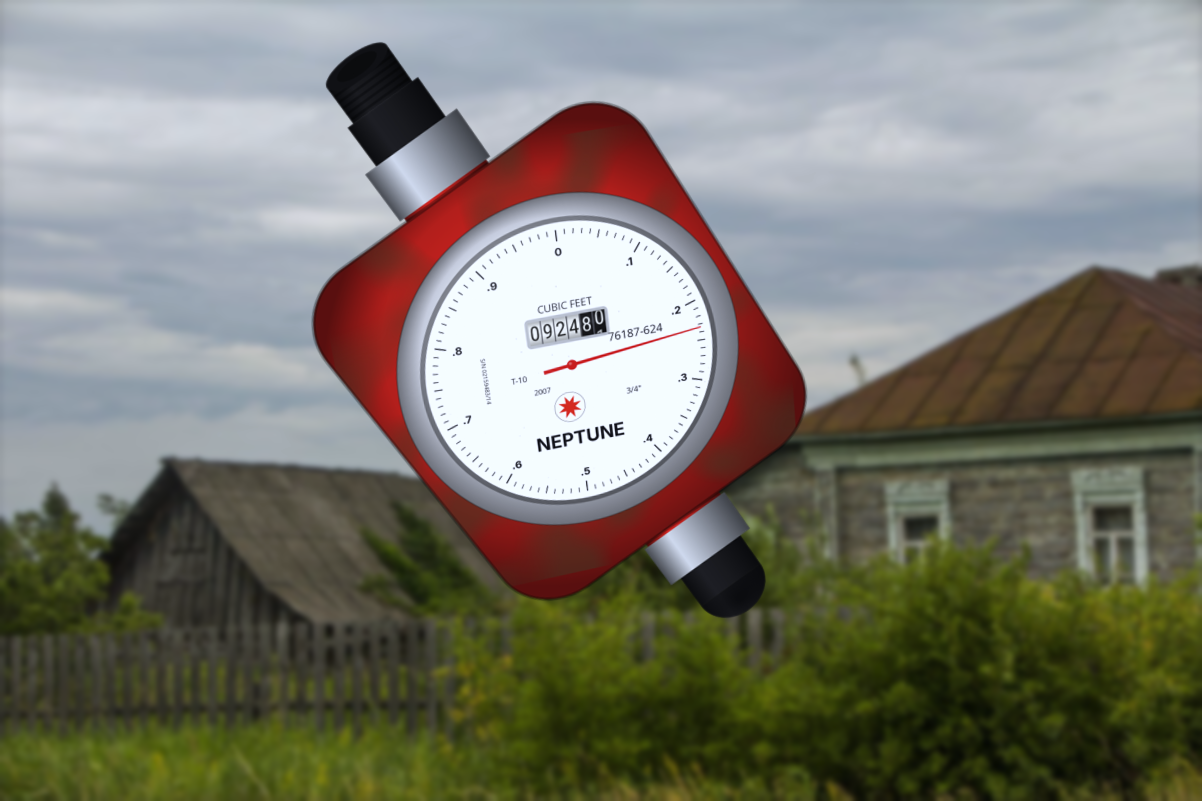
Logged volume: 92480.23 ft³
